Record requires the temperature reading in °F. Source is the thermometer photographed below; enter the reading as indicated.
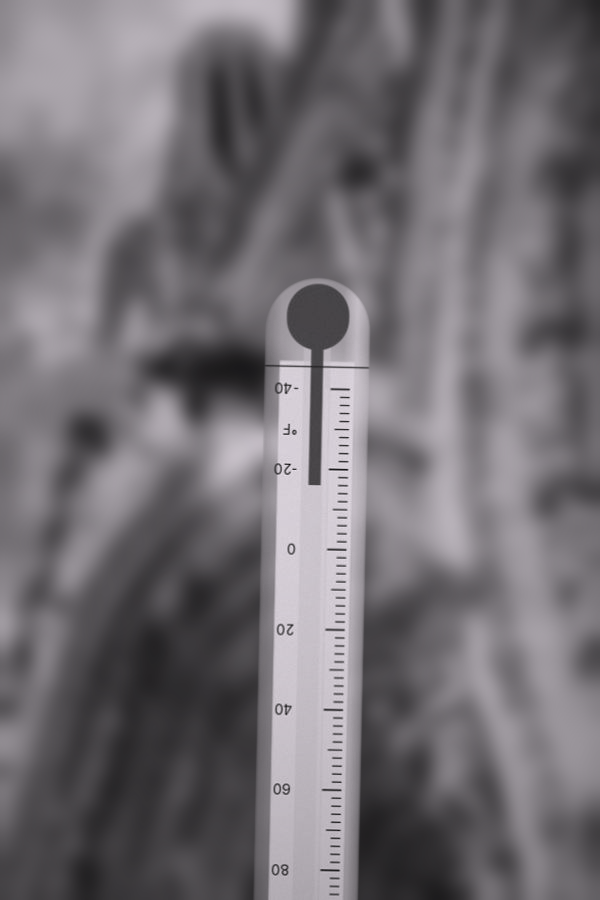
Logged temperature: -16 °F
